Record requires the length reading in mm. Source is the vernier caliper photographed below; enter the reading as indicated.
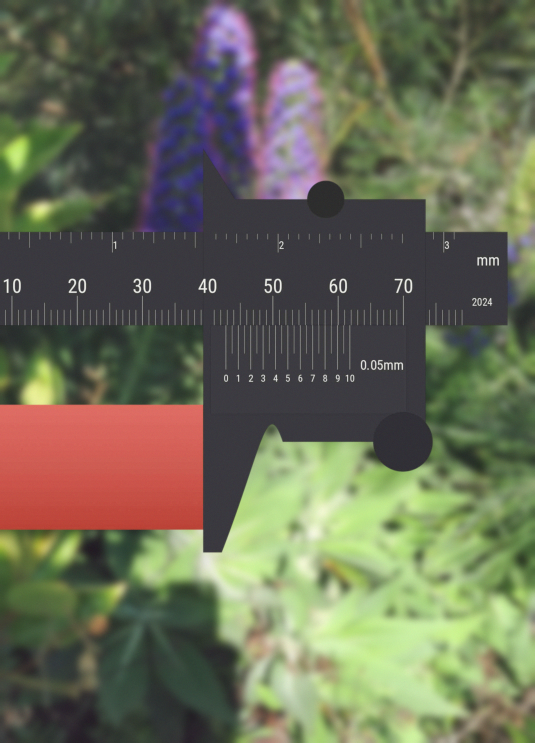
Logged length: 42.8 mm
